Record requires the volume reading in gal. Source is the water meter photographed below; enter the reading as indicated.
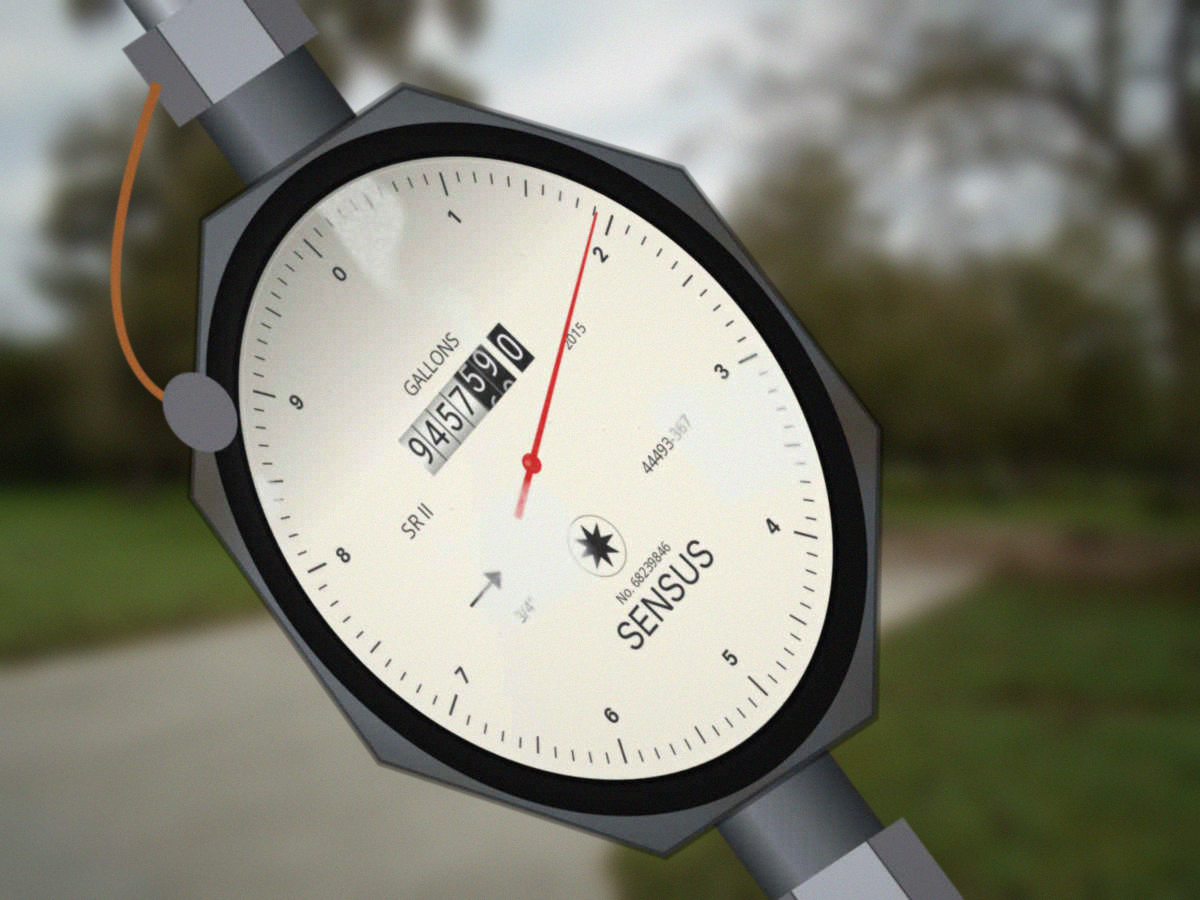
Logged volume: 9457591.9 gal
